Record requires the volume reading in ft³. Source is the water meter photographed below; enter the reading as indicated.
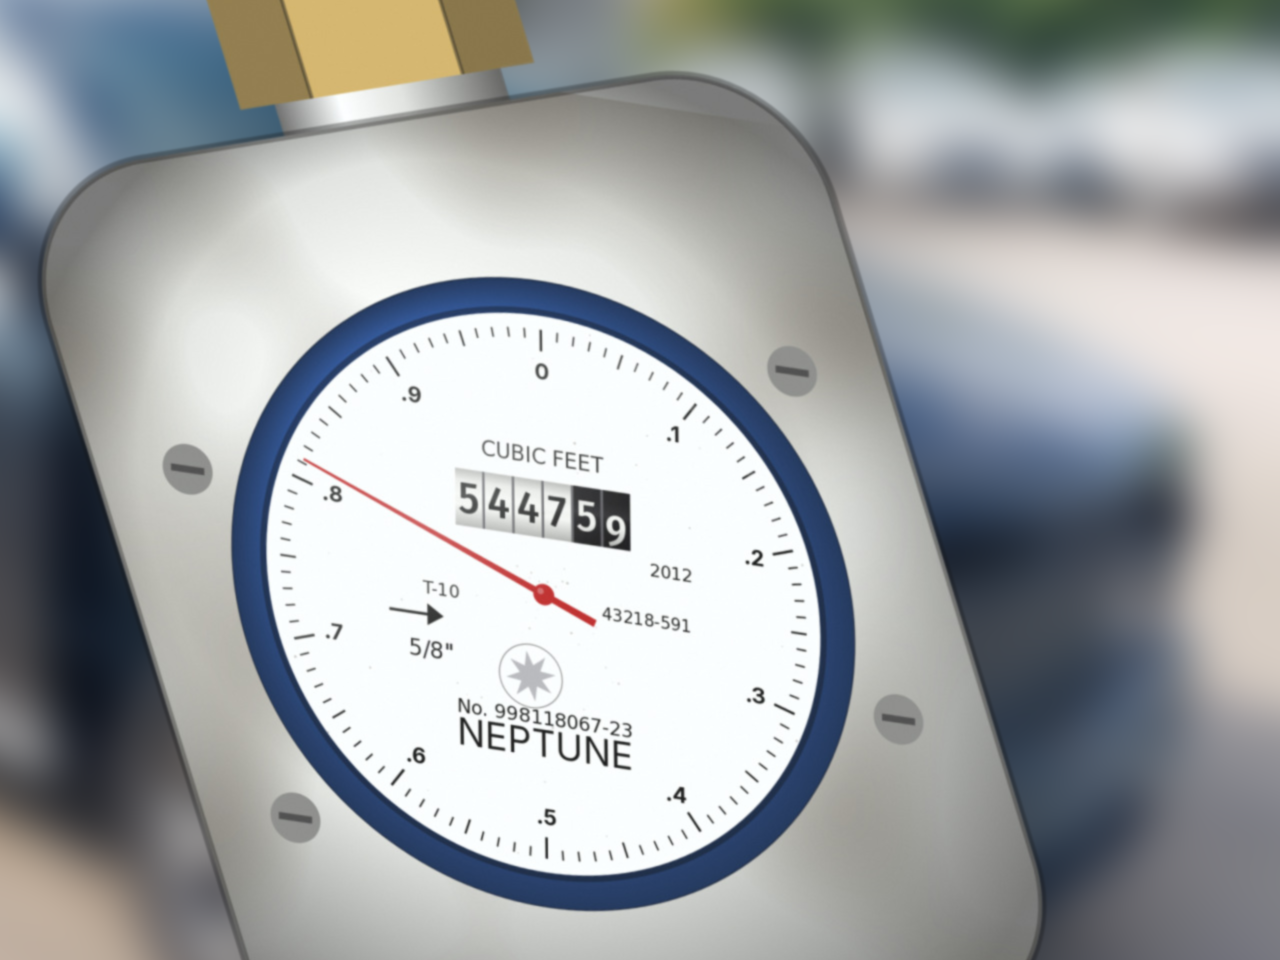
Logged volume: 544758.81 ft³
